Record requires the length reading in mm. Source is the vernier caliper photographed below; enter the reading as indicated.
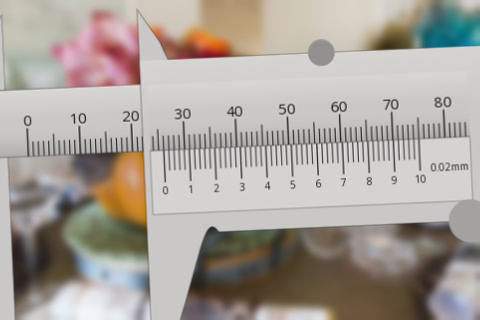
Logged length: 26.0 mm
